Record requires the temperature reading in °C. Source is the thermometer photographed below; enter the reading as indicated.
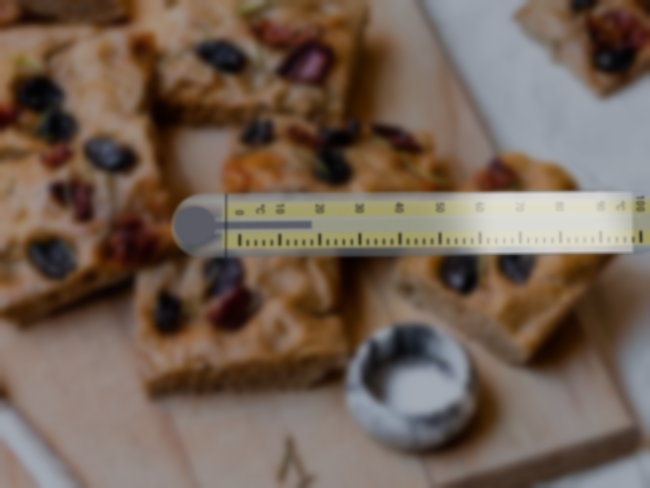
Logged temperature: 18 °C
